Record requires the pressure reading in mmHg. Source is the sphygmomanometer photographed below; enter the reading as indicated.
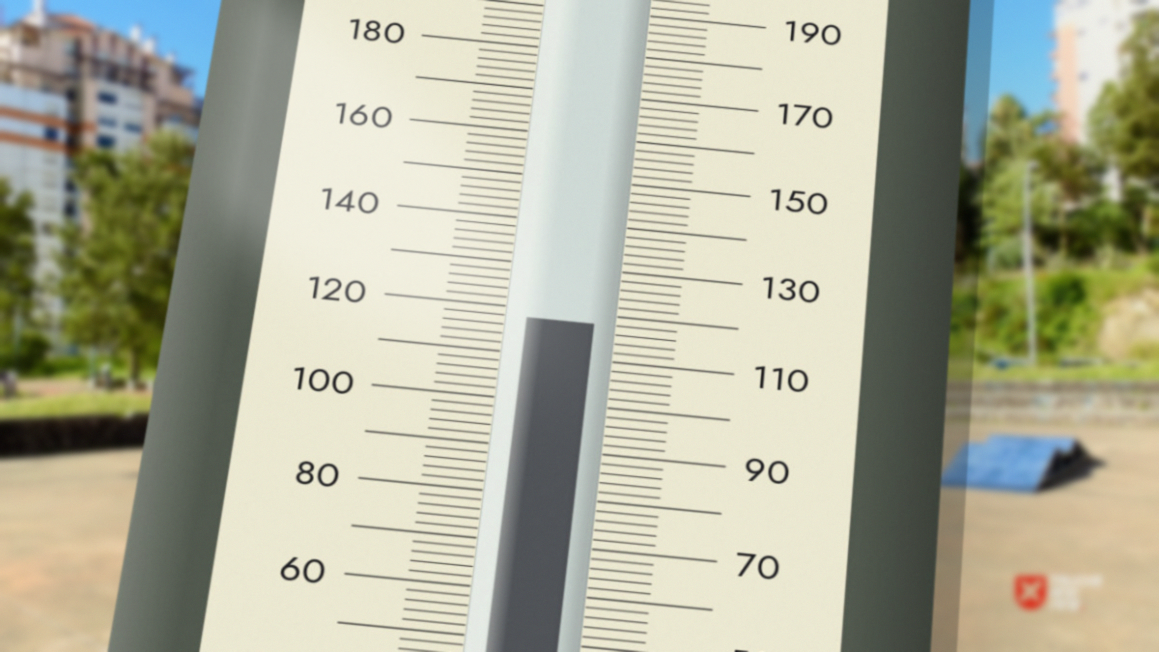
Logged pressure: 118 mmHg
